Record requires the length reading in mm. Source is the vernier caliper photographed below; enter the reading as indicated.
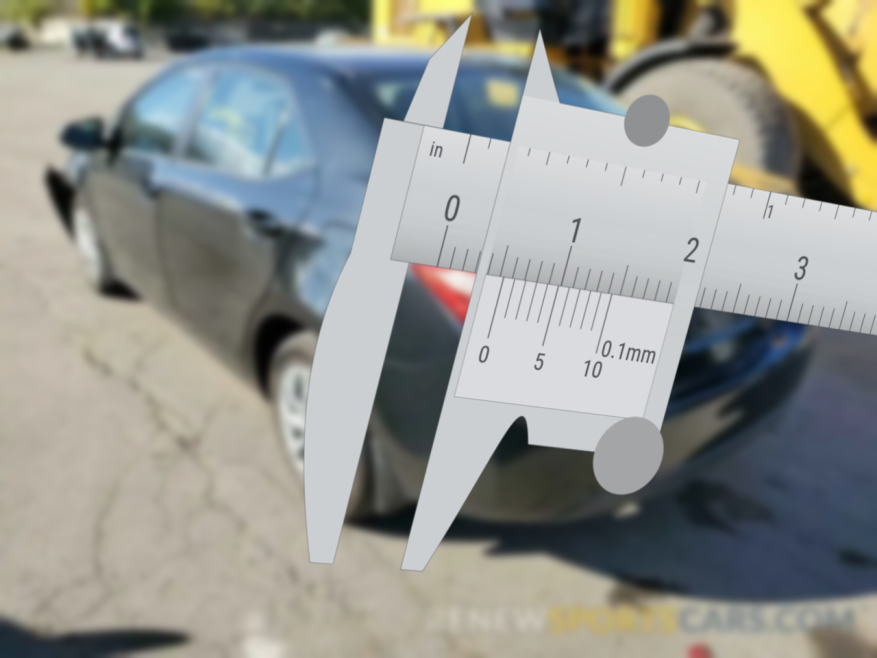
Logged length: 5.3 mm
